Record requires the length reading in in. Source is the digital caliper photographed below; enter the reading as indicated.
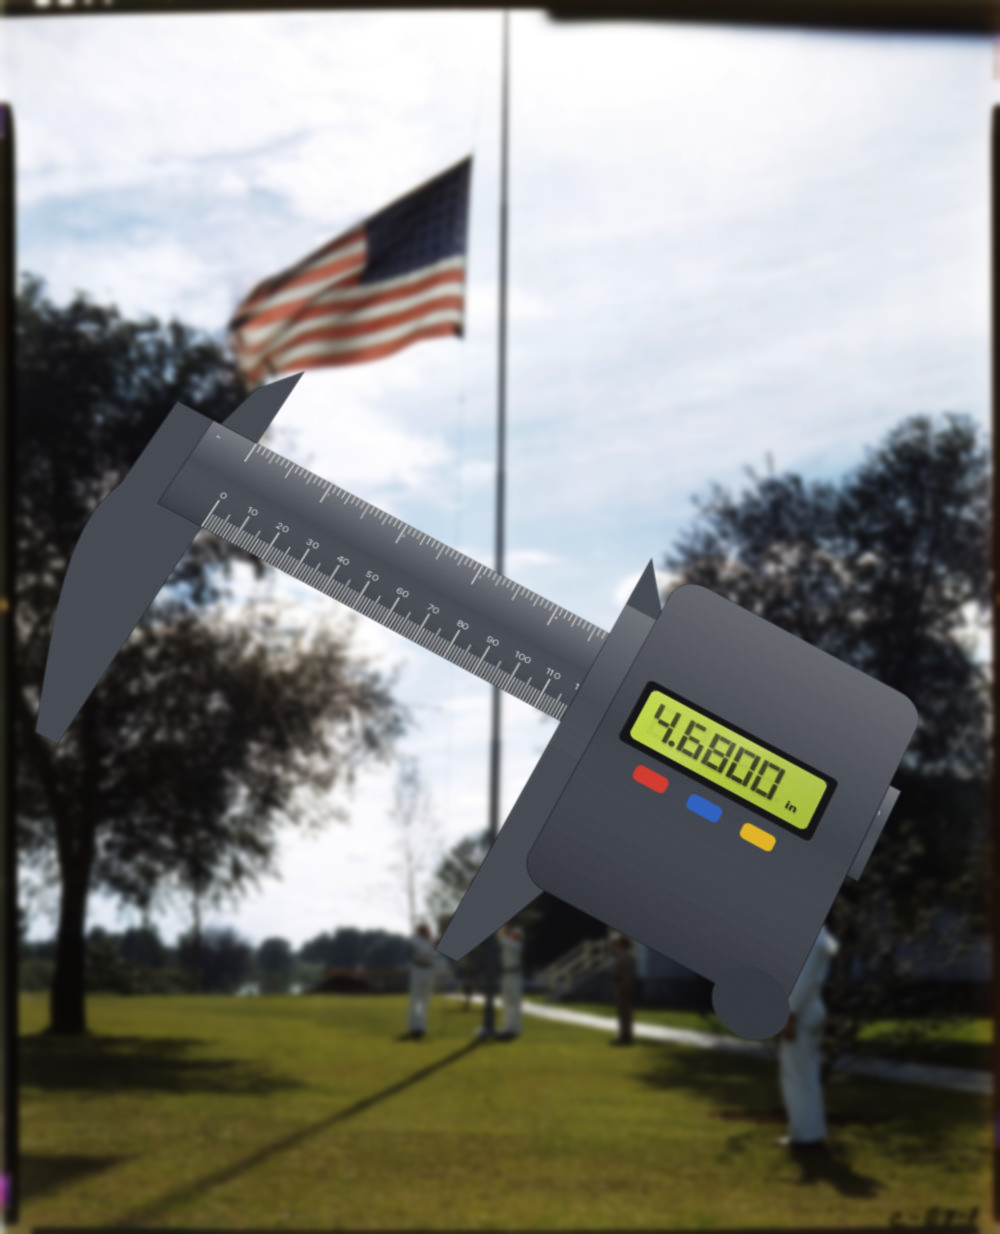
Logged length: 4.6800 in
